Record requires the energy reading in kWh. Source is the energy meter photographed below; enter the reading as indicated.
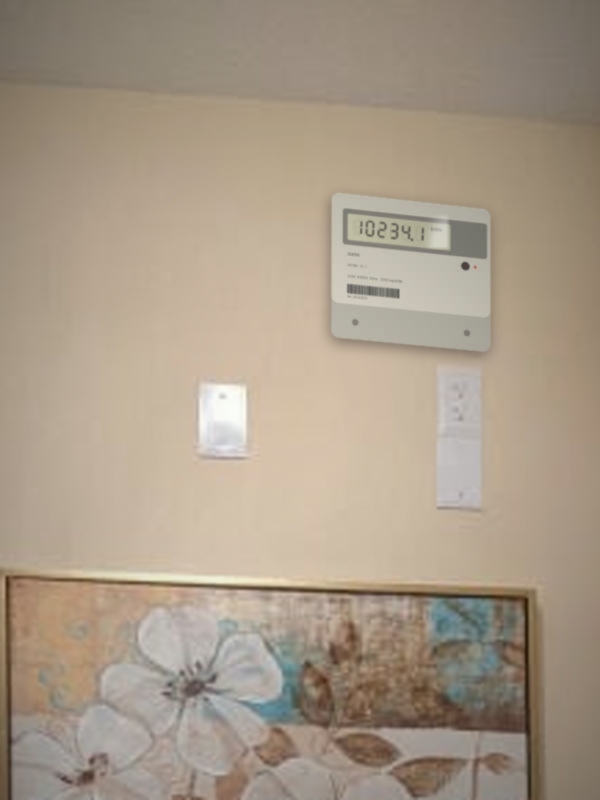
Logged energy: 10234.1 kWh
